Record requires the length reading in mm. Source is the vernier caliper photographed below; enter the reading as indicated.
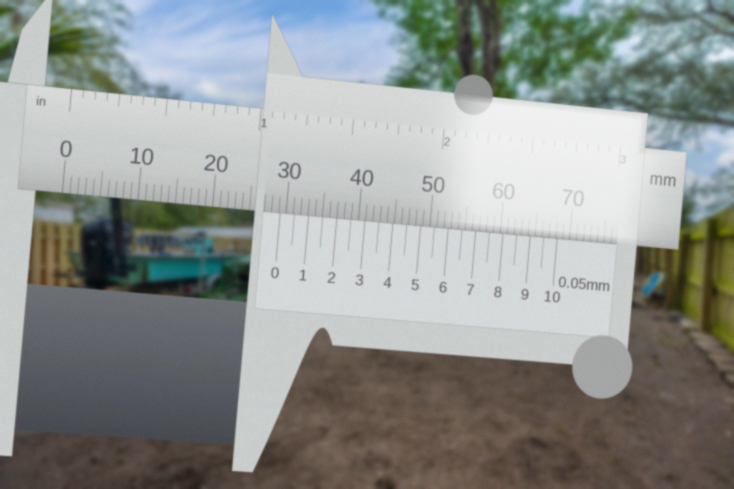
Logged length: 29.2 mm
